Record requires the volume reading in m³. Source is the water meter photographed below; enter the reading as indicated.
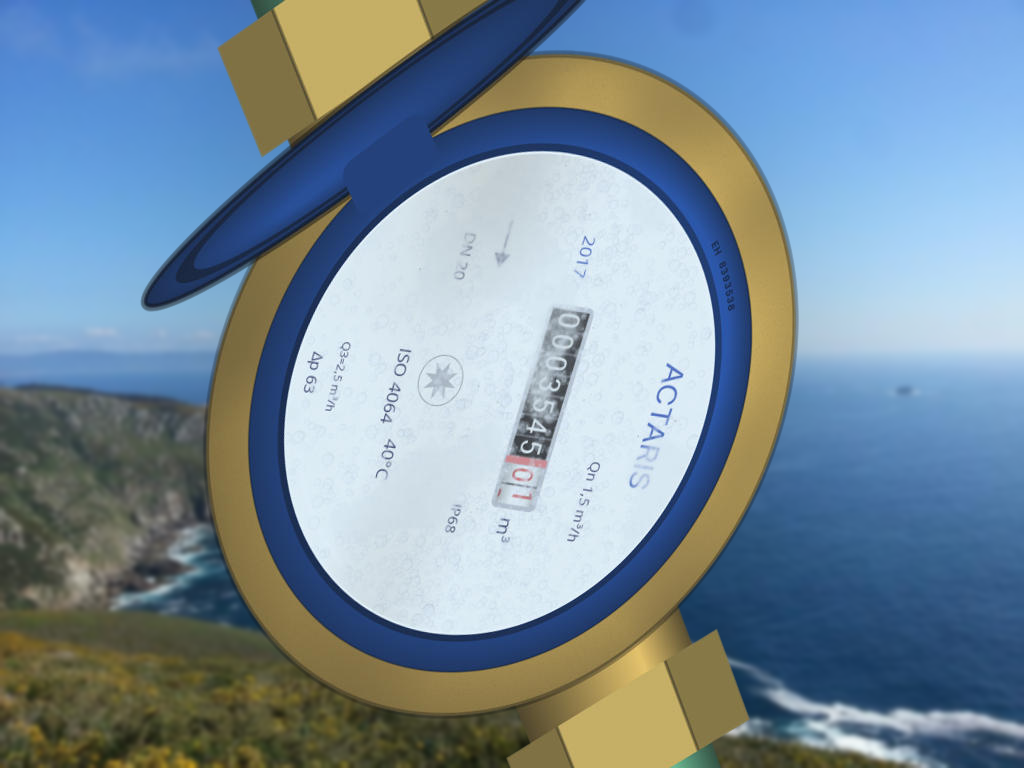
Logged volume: 3545.01 m³
